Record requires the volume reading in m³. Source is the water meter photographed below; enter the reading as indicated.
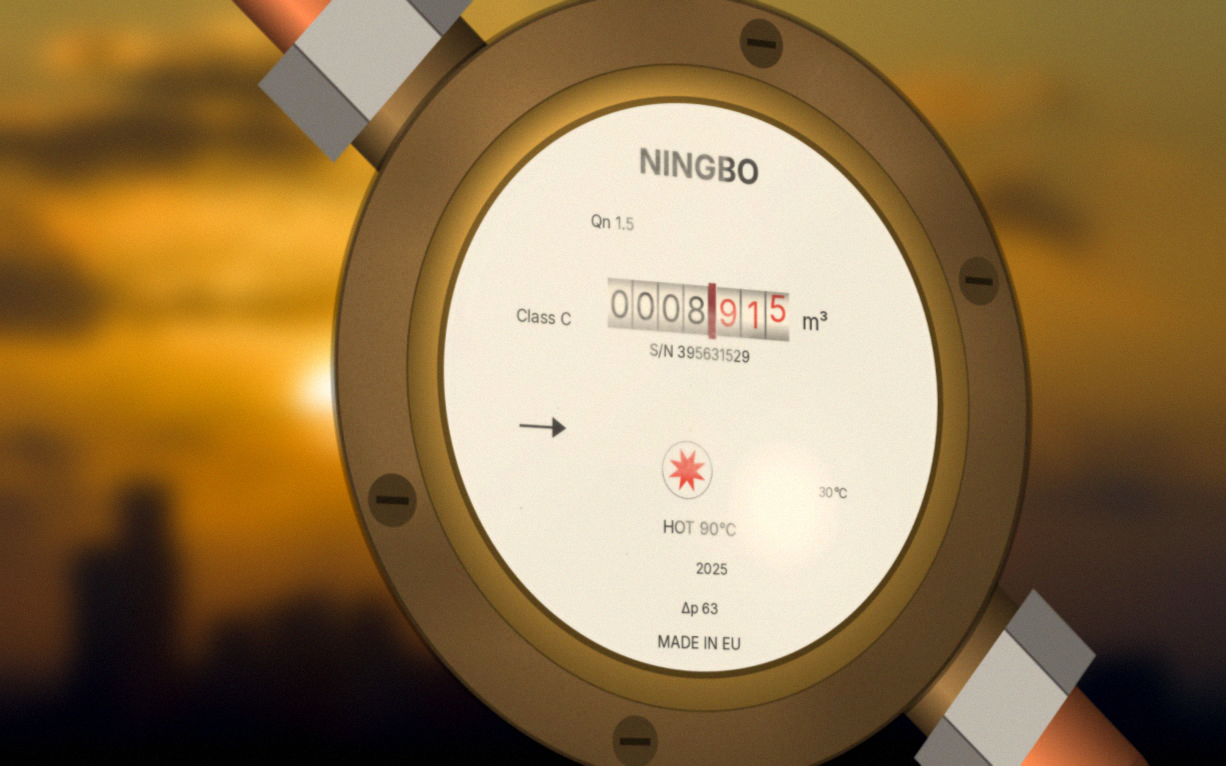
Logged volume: 8.915 m³
